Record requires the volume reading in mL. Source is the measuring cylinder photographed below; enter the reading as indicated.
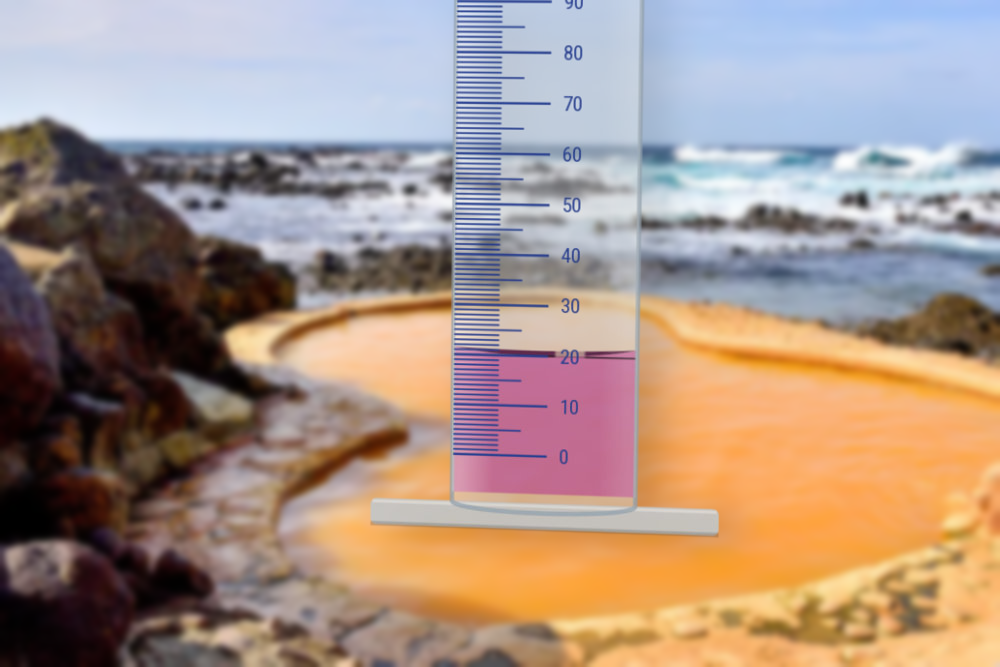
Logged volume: 20 mL
